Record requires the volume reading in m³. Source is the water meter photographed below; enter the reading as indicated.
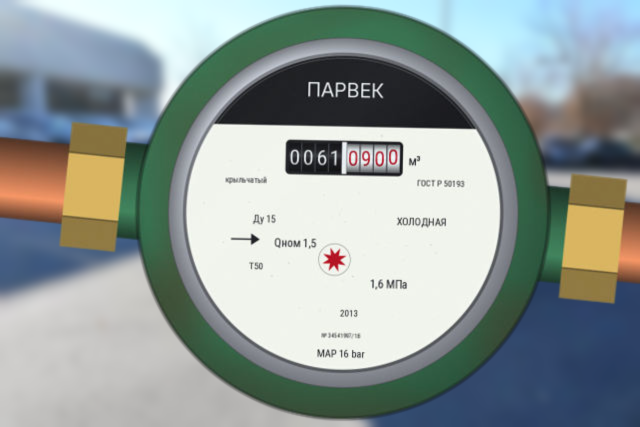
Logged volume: 61.0900 m³
